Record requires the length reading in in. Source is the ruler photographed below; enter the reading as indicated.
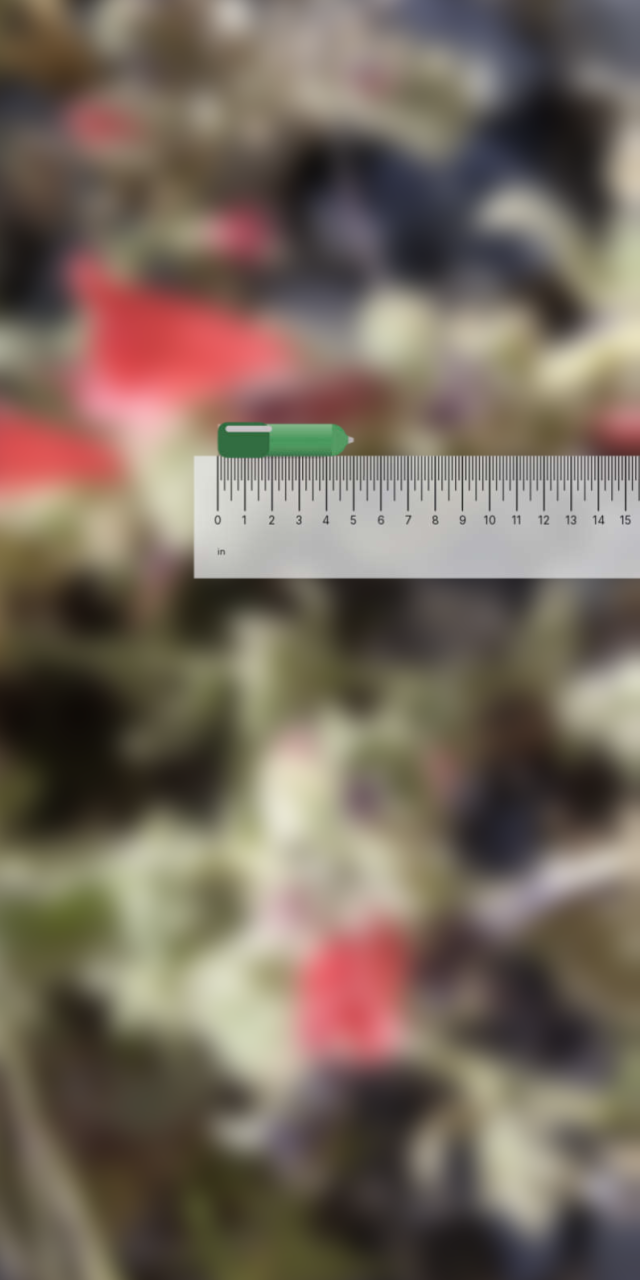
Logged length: 5 in
